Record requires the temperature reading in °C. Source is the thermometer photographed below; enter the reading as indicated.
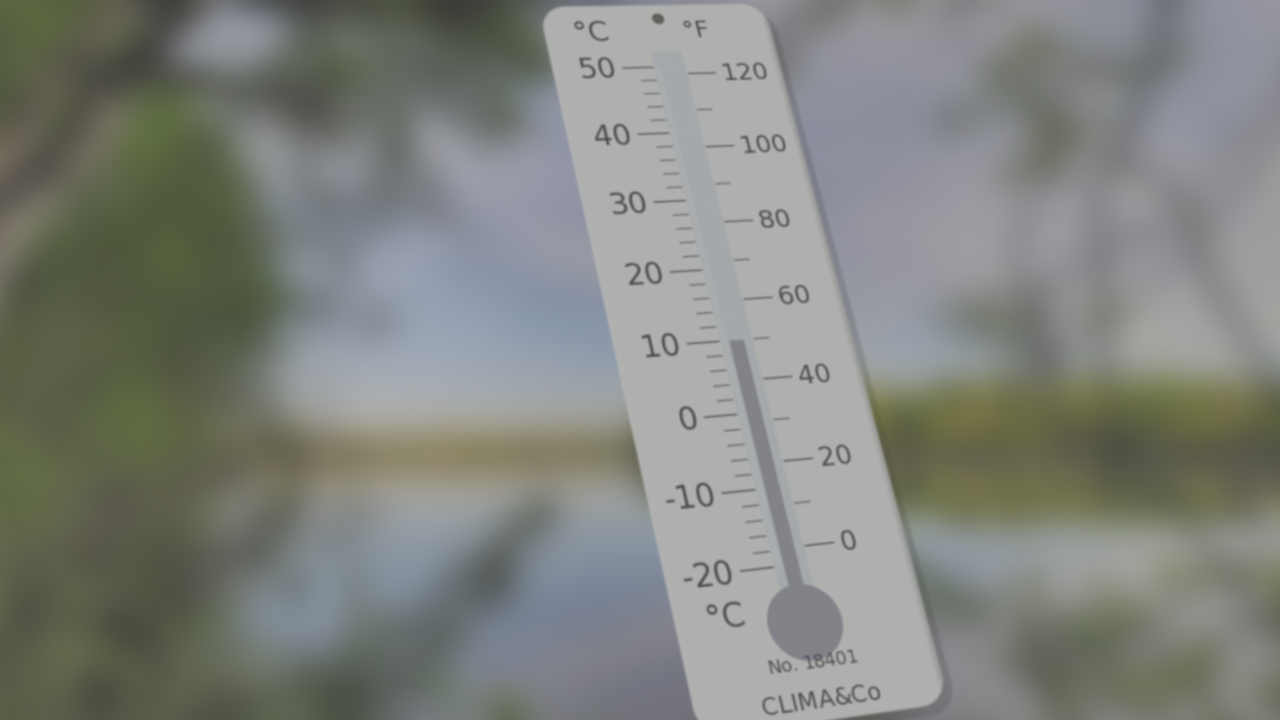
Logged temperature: 10 °C
